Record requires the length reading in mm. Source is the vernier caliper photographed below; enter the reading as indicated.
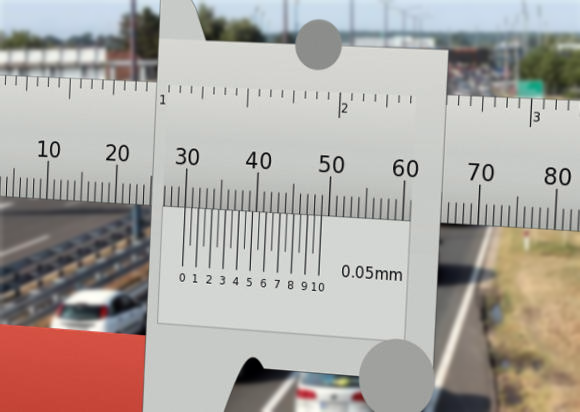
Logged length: 30.0 mm
